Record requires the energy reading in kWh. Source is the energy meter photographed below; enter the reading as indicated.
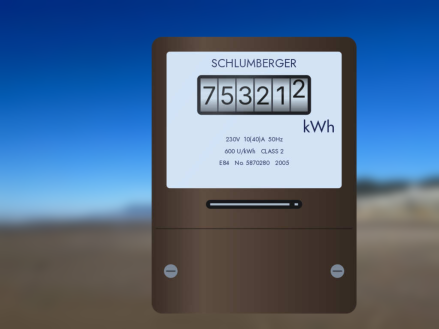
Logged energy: 753212 kWh
